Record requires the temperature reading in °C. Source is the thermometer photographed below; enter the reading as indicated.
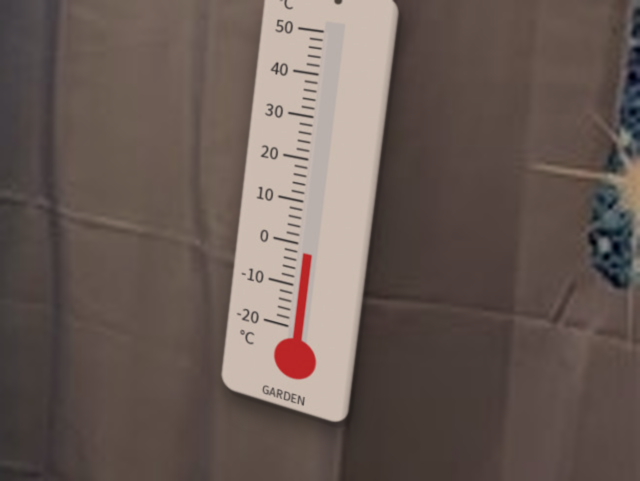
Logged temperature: -2 °C
